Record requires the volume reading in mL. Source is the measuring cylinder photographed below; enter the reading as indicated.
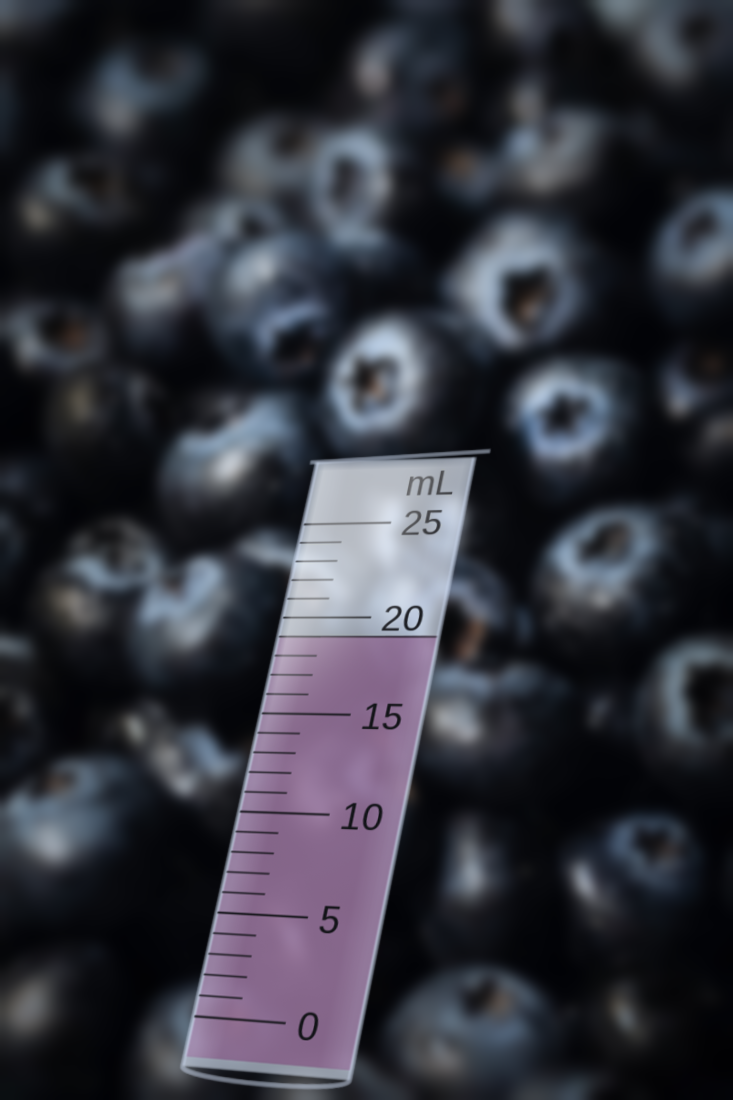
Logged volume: 19 mL
